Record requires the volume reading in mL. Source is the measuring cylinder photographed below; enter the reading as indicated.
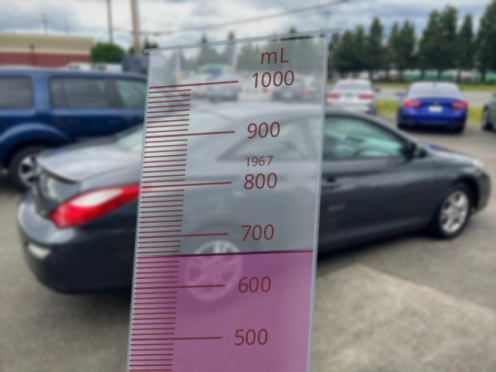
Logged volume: 660 mL
